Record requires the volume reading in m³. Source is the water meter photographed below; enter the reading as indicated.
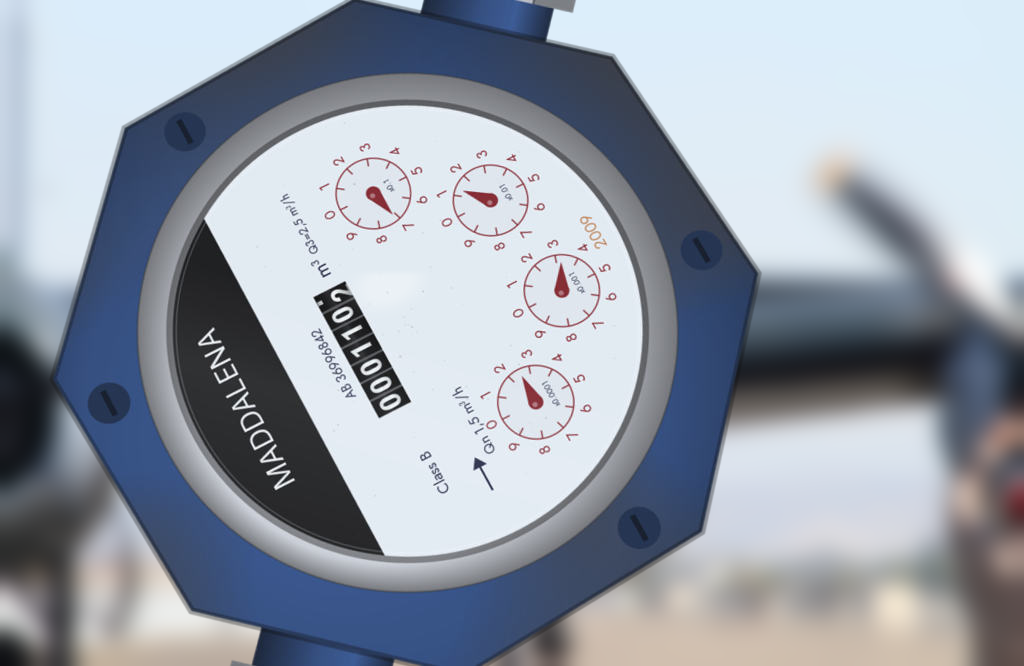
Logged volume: 1101.7132 m³
